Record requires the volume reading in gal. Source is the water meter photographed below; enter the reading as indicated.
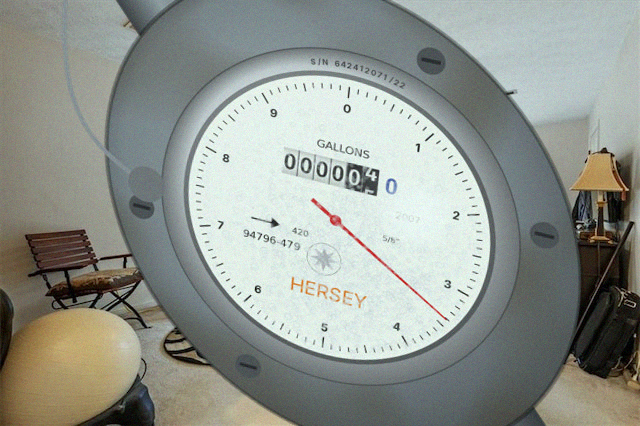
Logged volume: 43.4 gal
